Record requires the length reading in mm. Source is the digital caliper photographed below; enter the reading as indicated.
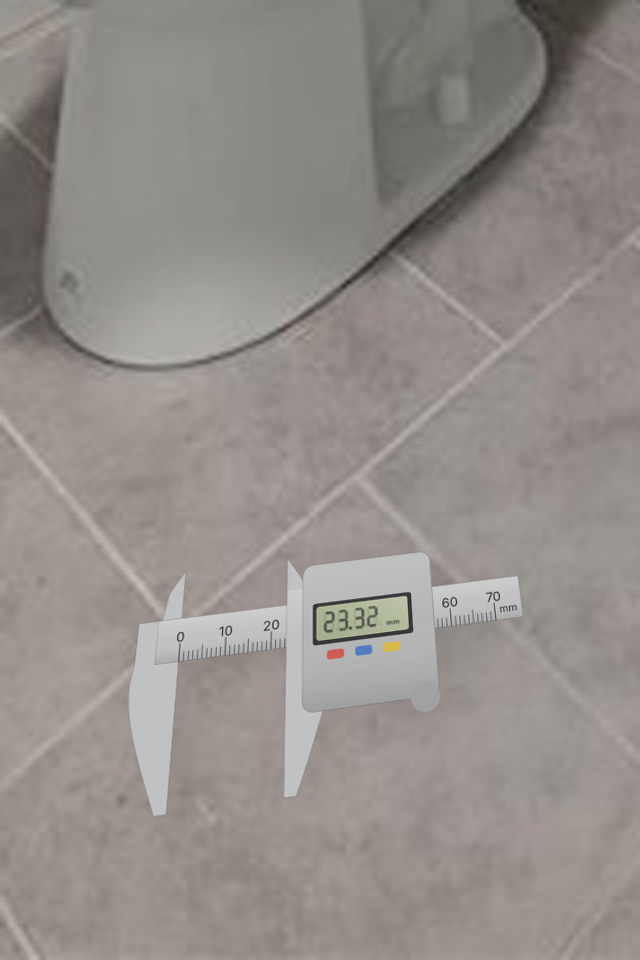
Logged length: 23.32 mm
